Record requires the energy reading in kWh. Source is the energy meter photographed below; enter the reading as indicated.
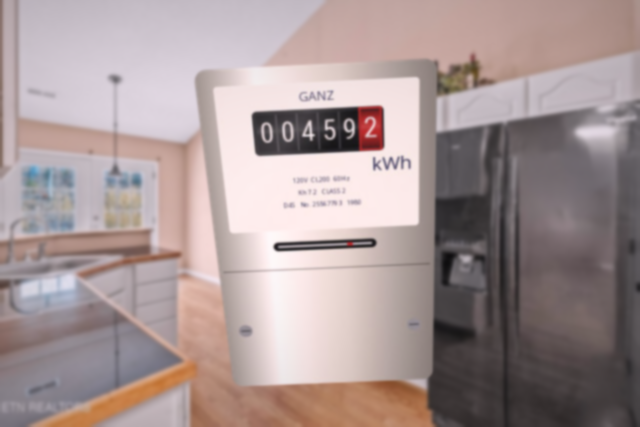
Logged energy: 459.2 kWh
